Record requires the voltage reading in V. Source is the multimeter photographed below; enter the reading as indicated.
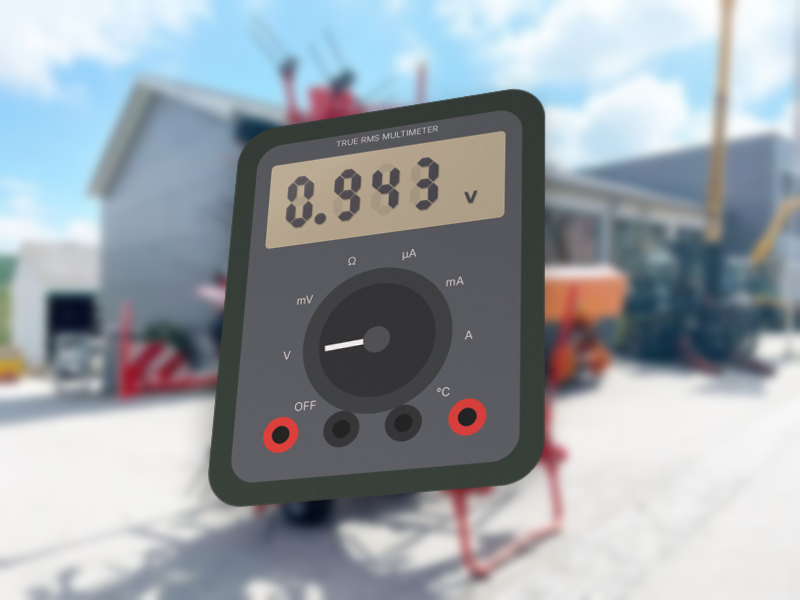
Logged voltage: 0.943 V
